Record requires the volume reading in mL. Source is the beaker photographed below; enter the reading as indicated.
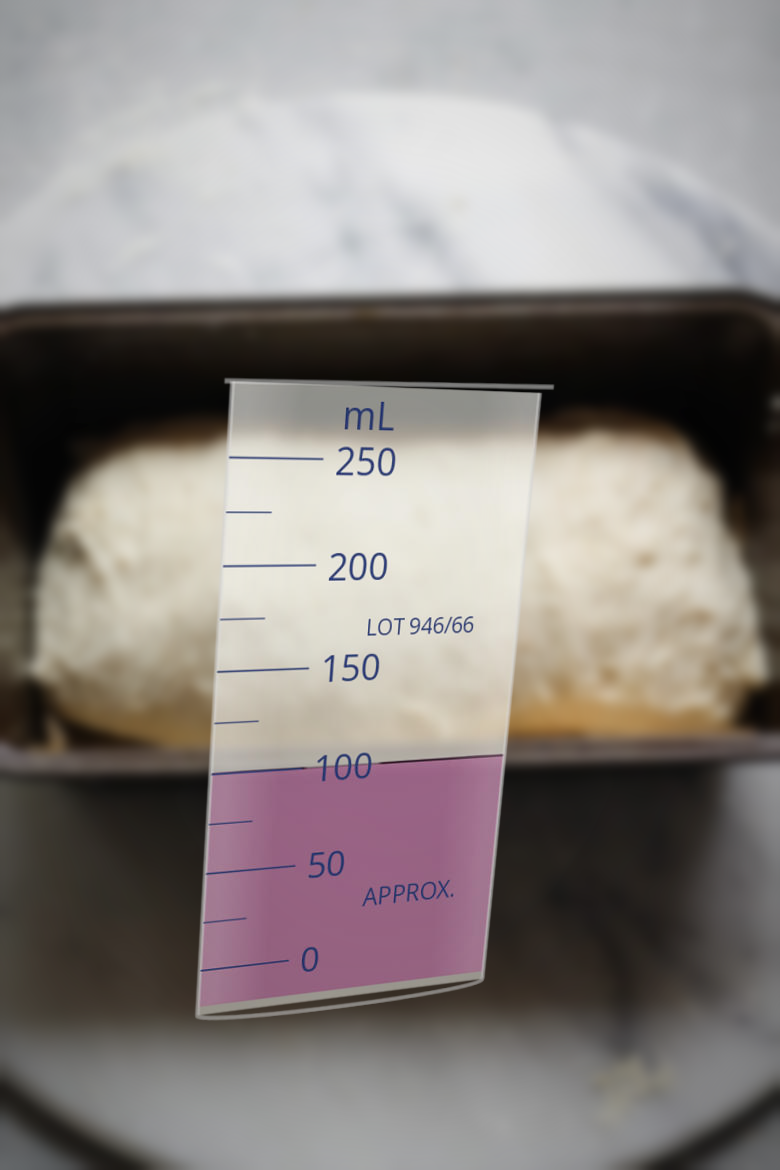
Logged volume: 100 mL
